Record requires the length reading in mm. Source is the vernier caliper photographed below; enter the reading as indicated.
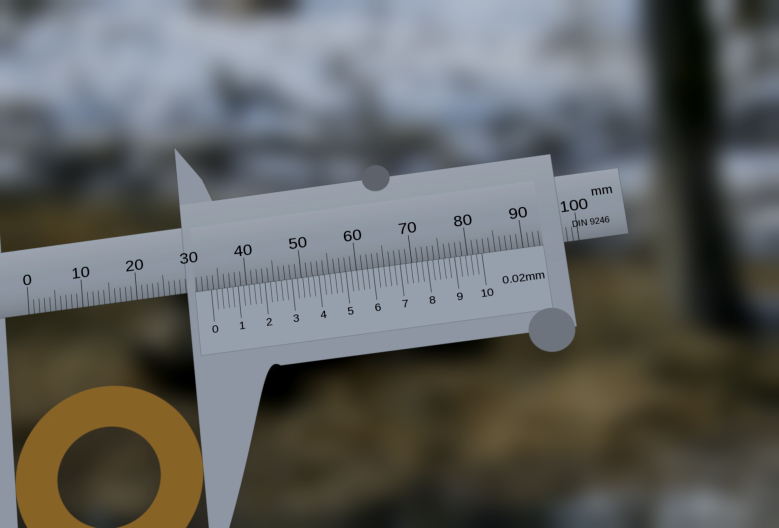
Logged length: 33.6 mm
